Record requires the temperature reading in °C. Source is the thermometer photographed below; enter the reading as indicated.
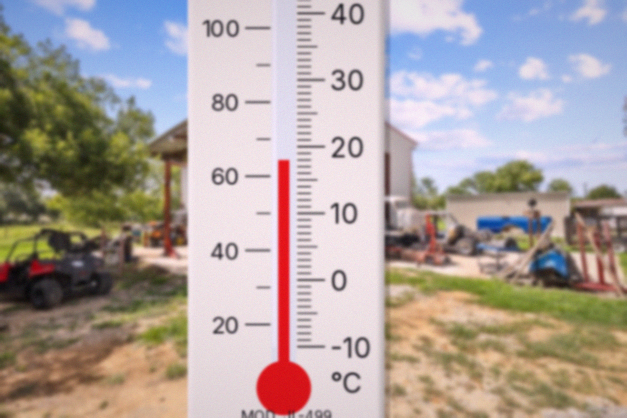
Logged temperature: 18 °C
